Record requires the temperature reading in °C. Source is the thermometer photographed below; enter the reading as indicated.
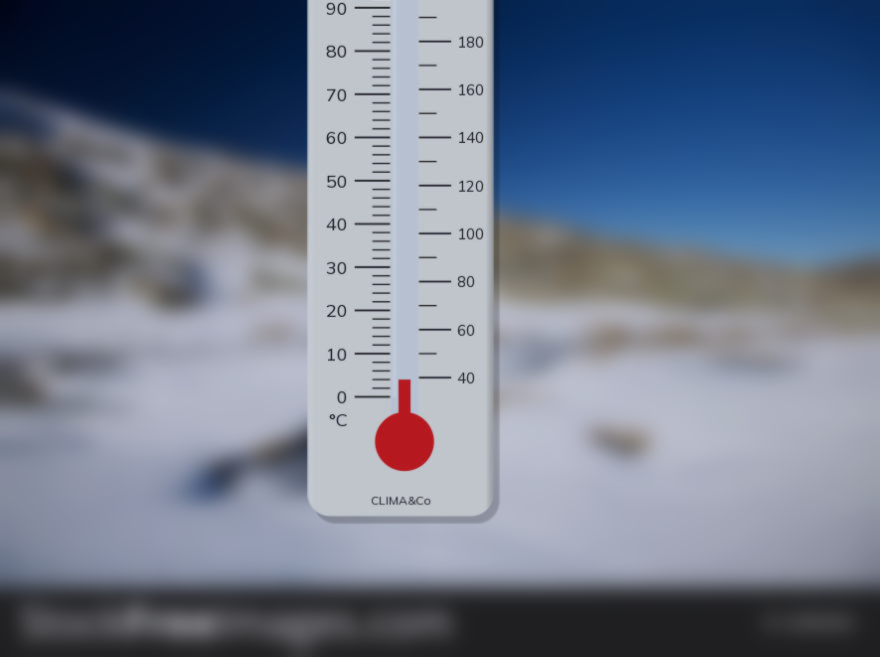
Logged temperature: 4 °C
